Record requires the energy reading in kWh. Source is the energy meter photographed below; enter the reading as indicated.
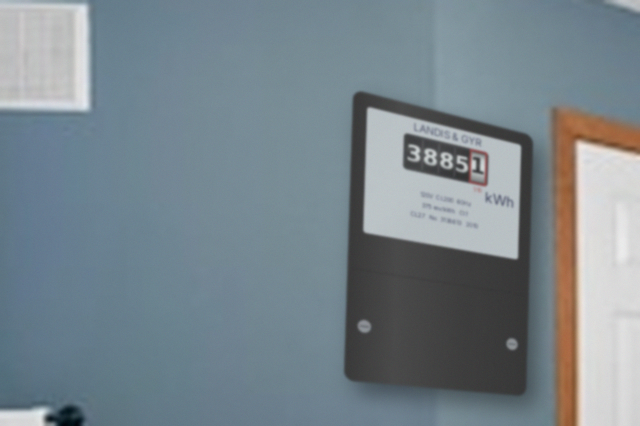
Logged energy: 3885.1 kWh
